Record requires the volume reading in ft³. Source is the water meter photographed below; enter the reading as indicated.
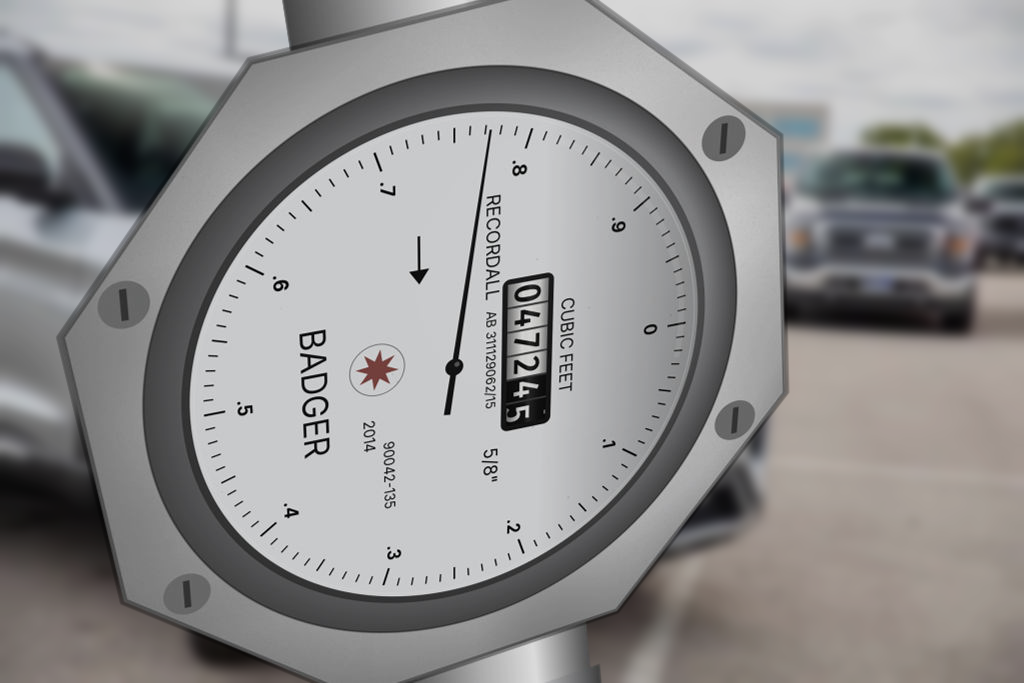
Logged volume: 47244.77 ft³
